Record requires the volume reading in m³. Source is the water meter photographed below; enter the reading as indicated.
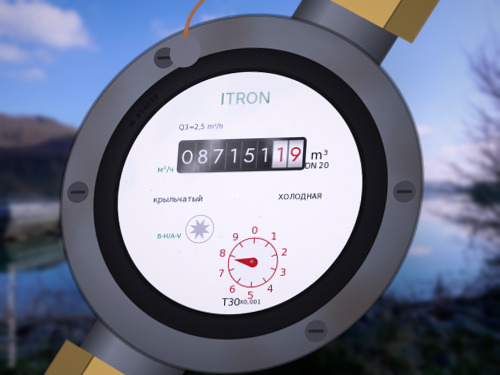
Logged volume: 87151.197 m³
